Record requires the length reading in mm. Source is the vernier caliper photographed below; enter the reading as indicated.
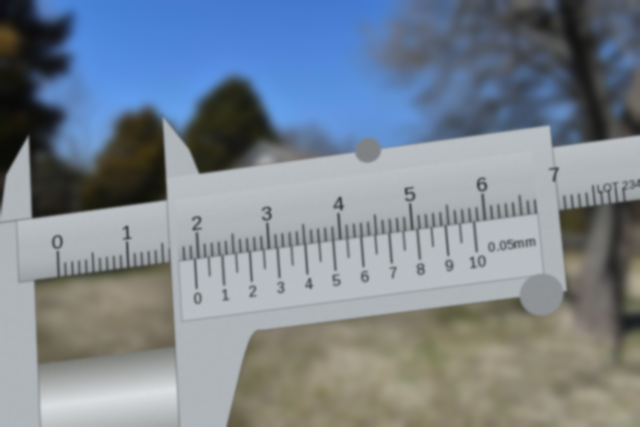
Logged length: 19.5 mm
